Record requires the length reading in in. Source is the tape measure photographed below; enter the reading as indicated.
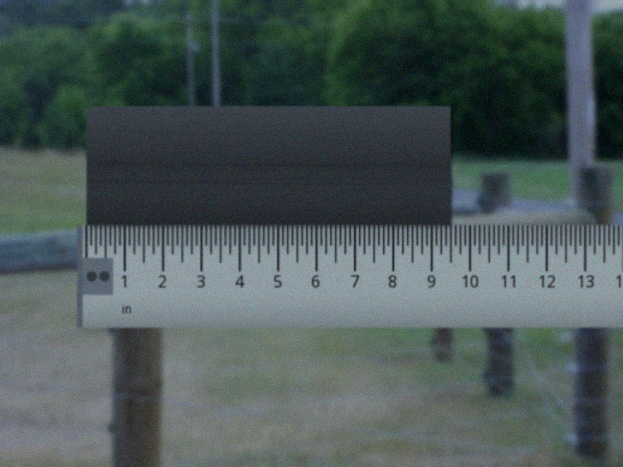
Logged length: 9.5 in
